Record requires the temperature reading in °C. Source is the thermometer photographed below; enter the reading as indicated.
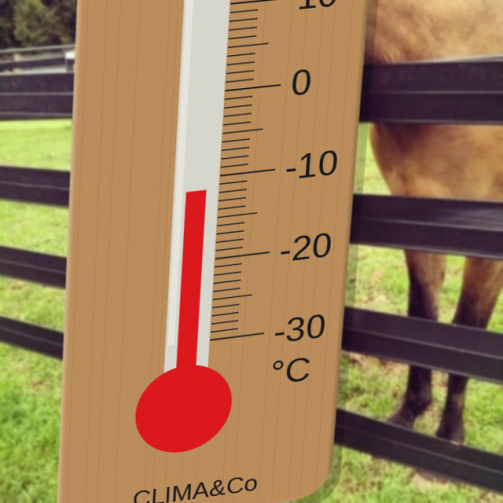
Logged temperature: -11.5 °C
